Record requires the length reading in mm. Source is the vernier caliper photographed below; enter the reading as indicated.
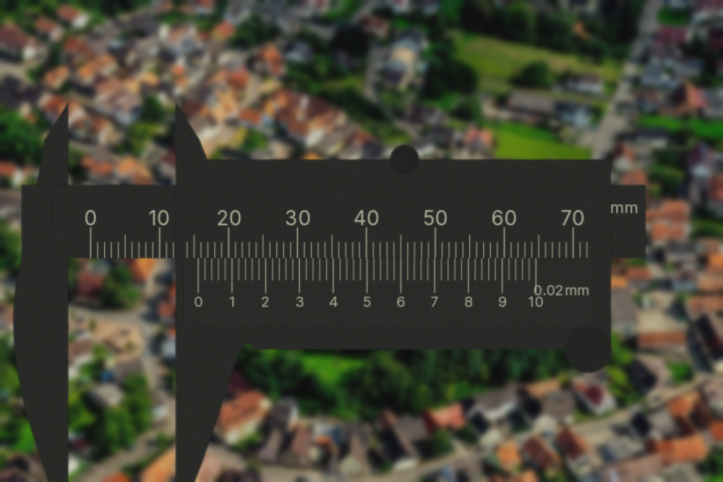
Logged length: 15.6 mm
